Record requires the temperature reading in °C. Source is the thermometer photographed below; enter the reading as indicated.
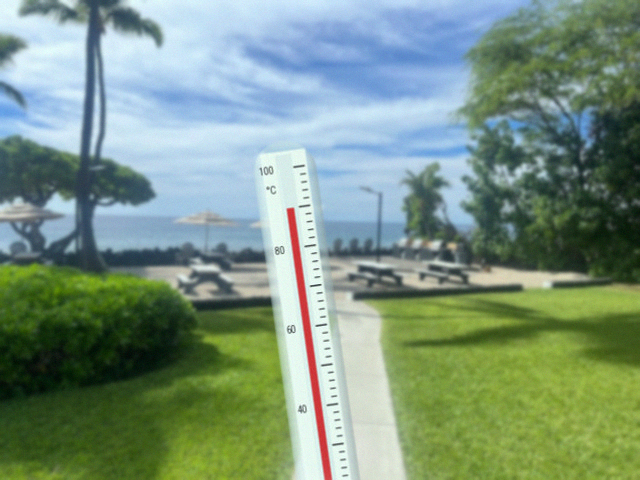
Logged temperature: 90 °C
